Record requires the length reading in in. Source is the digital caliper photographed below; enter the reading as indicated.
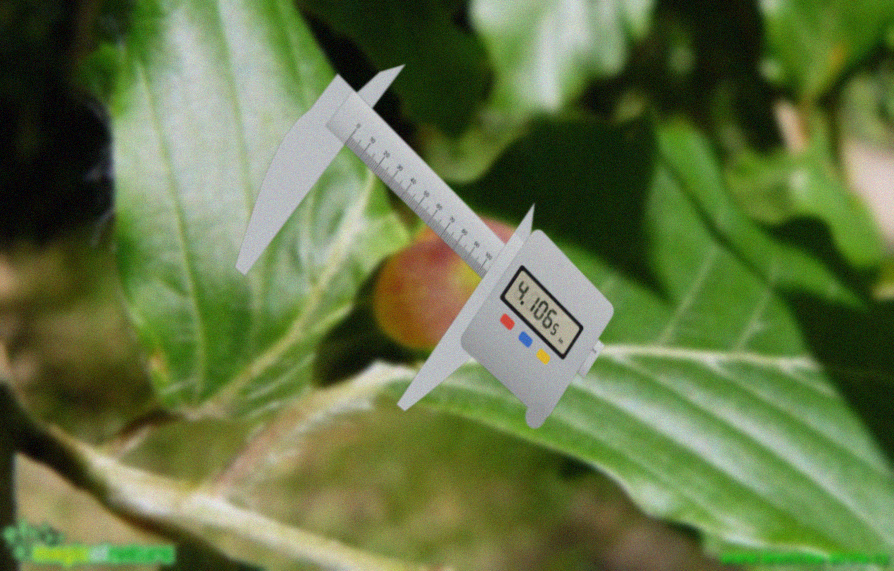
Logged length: 4.1065 in
